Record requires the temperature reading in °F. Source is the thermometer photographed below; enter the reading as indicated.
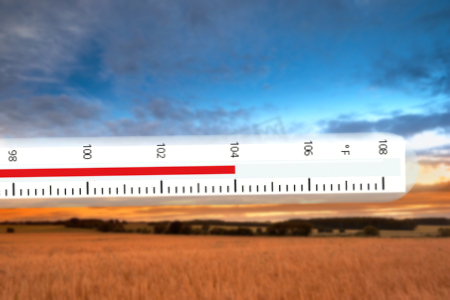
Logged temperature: 104 °F
